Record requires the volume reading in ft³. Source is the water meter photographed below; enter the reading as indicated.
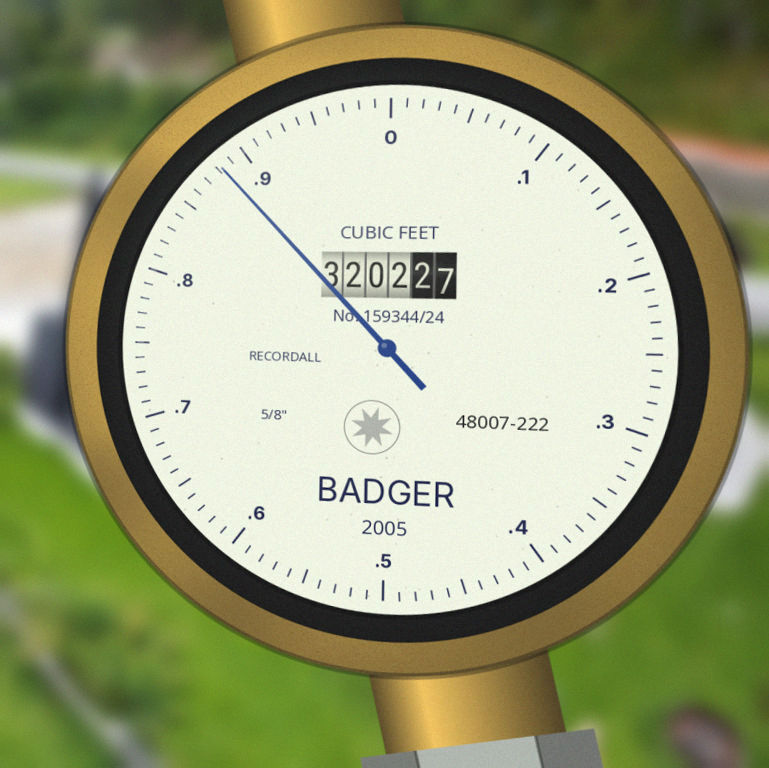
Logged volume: 320226.88 ft³
